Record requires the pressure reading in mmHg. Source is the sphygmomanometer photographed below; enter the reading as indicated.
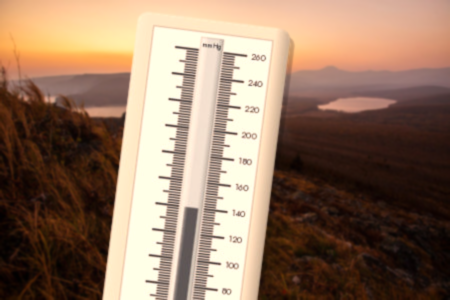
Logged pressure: 140 mmHg
